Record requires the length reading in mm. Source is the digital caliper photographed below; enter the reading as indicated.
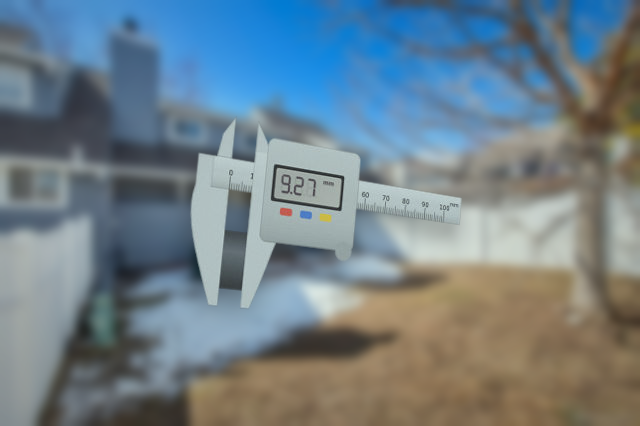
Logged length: 9.27 mm
